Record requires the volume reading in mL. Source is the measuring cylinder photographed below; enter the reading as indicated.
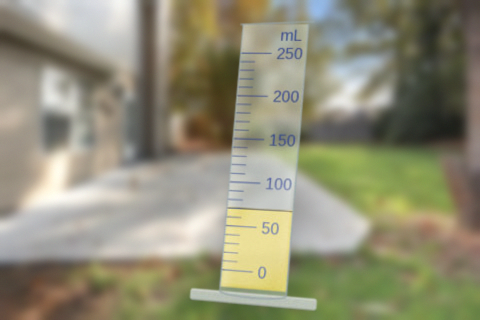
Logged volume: 70 mL
